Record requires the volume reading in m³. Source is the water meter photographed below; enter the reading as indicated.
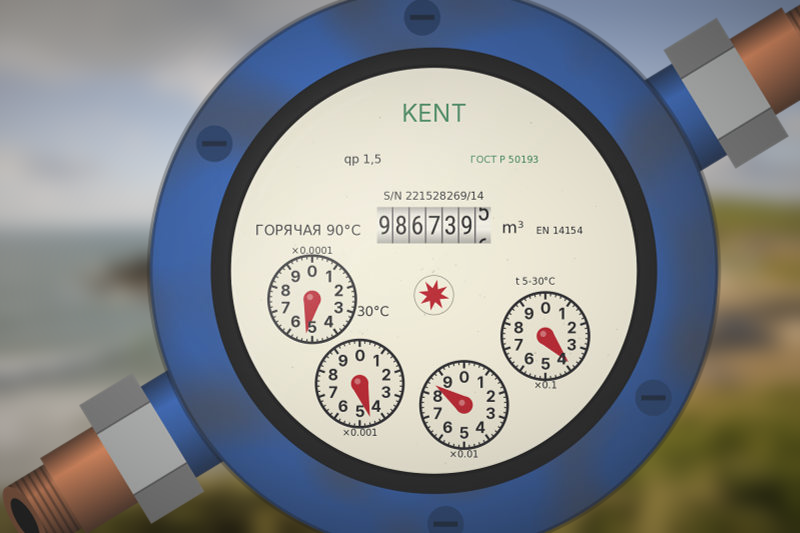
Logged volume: 9867395.3845 m³
